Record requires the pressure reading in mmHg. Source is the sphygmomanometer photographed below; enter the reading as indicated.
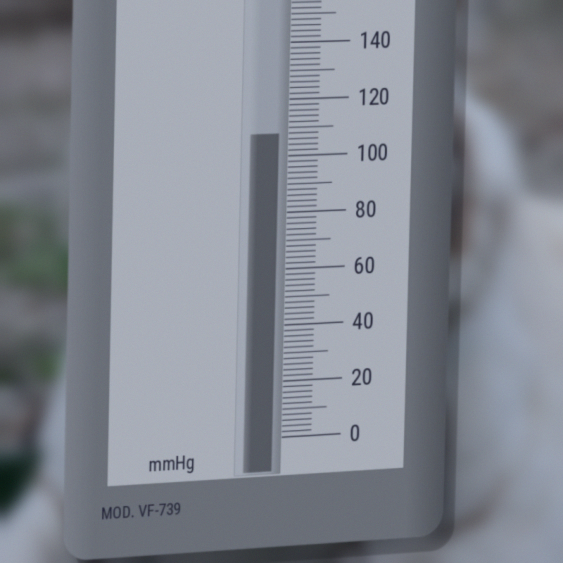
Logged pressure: 108 mmHg
